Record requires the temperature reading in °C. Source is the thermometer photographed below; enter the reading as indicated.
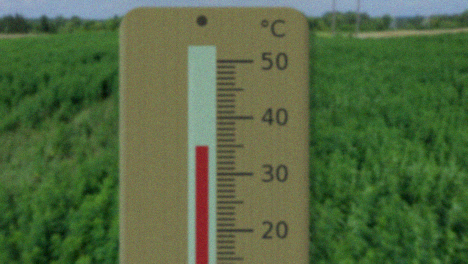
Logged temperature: 35 °C
